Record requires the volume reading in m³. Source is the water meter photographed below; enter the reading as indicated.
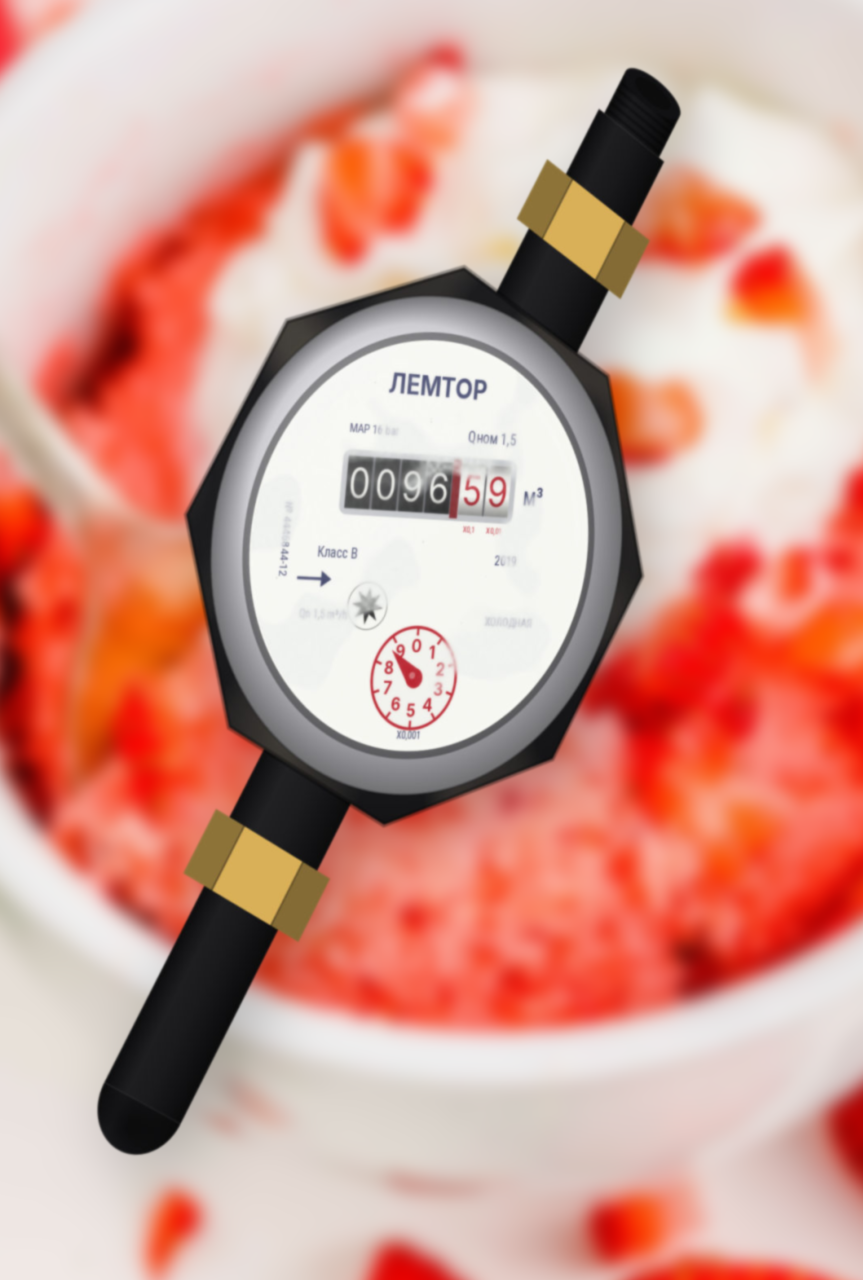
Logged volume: 96.598 m³
